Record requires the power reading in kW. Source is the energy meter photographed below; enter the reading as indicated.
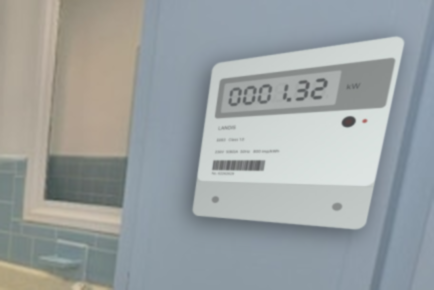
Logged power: 1.32 kW
